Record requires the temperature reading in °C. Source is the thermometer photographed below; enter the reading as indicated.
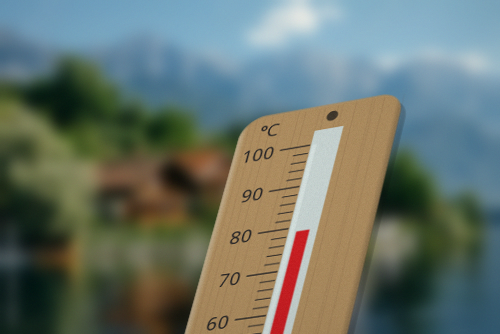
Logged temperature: 79 °C
